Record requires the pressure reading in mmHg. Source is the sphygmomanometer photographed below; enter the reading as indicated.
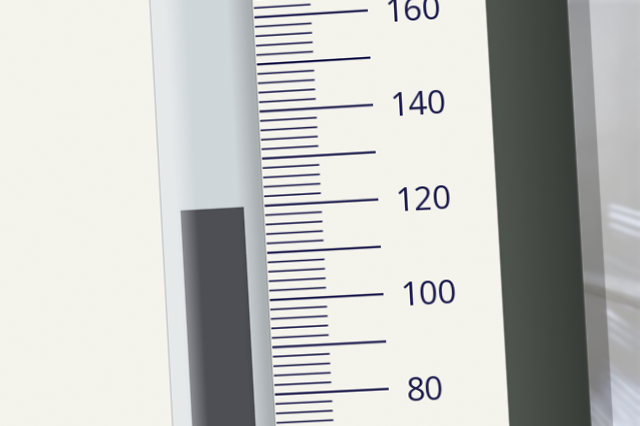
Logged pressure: 120 mmHg
